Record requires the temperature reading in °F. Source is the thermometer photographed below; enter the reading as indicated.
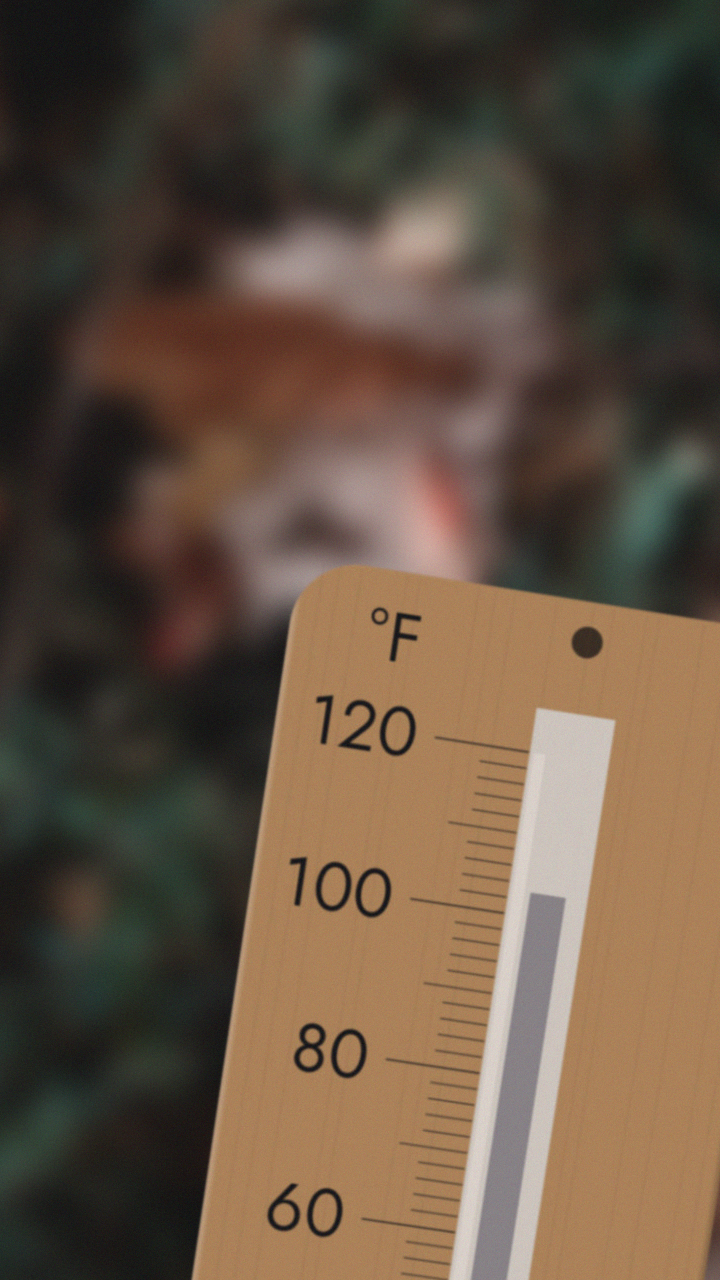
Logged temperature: 103 °F
